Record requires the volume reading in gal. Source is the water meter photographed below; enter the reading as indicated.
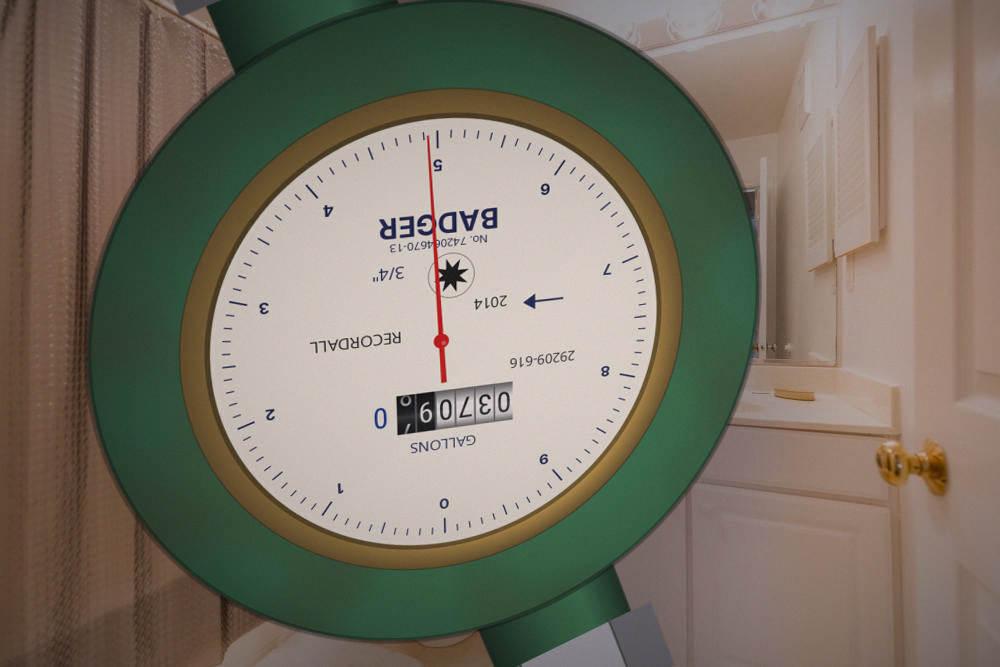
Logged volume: 370974.9 gal
